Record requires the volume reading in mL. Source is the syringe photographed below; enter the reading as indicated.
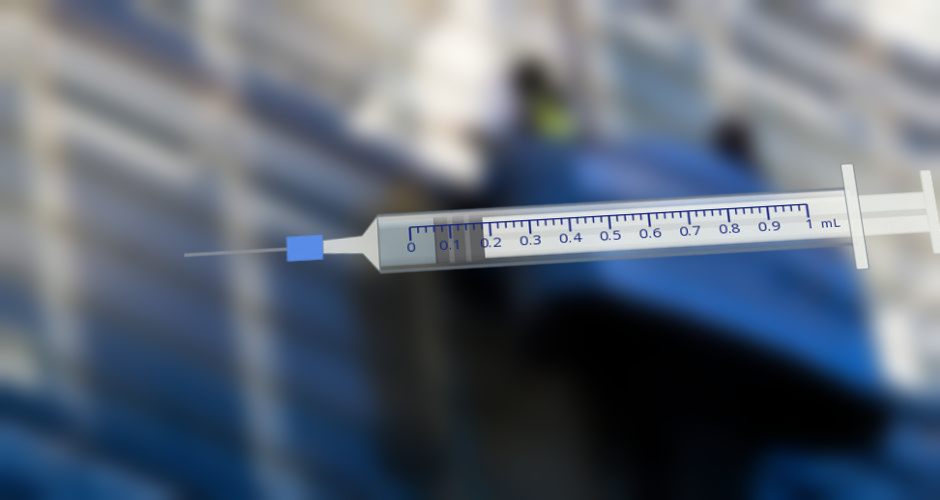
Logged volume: 0.06 mL
